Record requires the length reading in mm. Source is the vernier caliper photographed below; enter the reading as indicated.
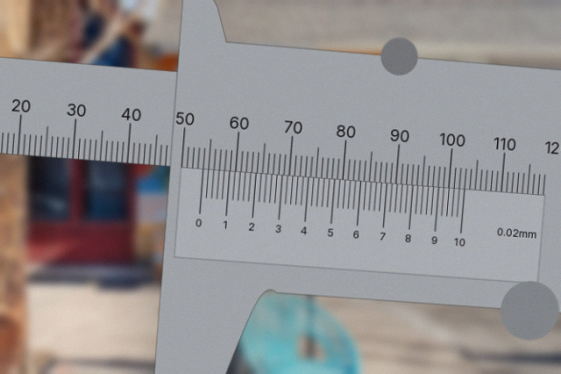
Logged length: 54.0 mm
